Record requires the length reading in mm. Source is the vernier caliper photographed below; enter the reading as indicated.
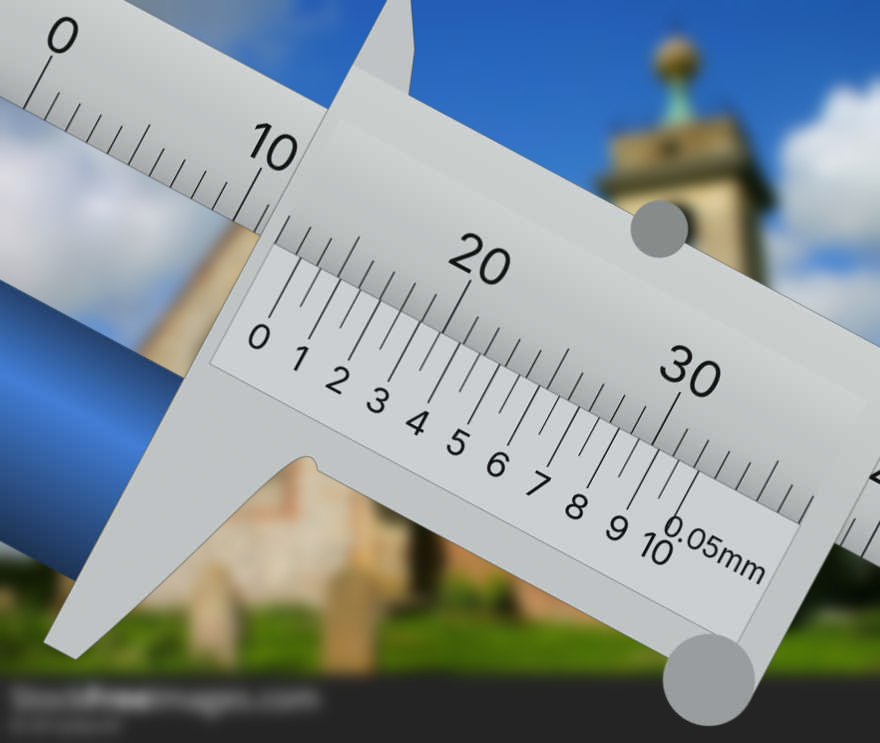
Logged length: 13.25 mm
